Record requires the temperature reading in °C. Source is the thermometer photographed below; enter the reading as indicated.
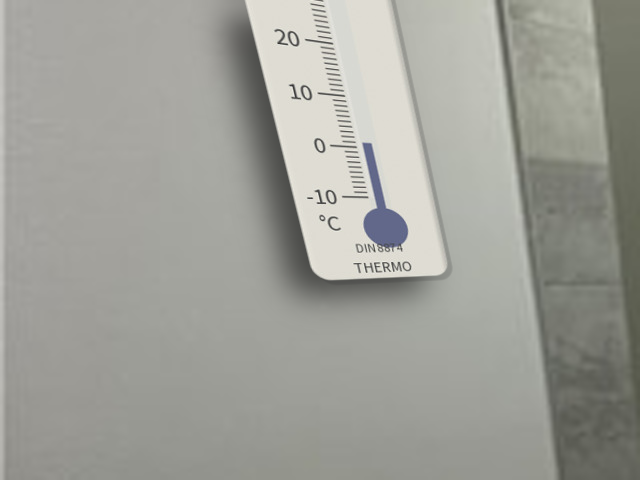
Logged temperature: 1 °C
